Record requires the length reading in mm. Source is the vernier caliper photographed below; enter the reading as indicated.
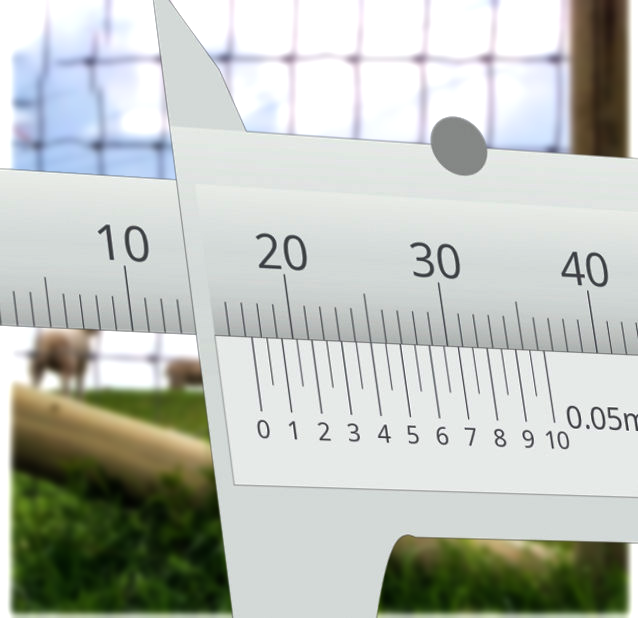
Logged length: 17.4 mm
